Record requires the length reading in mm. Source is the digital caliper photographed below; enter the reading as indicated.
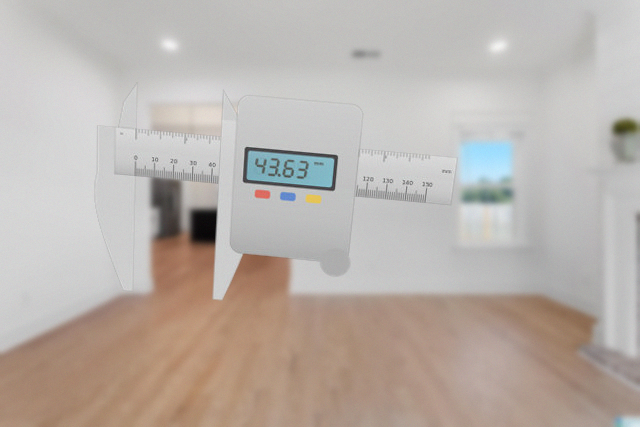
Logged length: 43.63 mm
